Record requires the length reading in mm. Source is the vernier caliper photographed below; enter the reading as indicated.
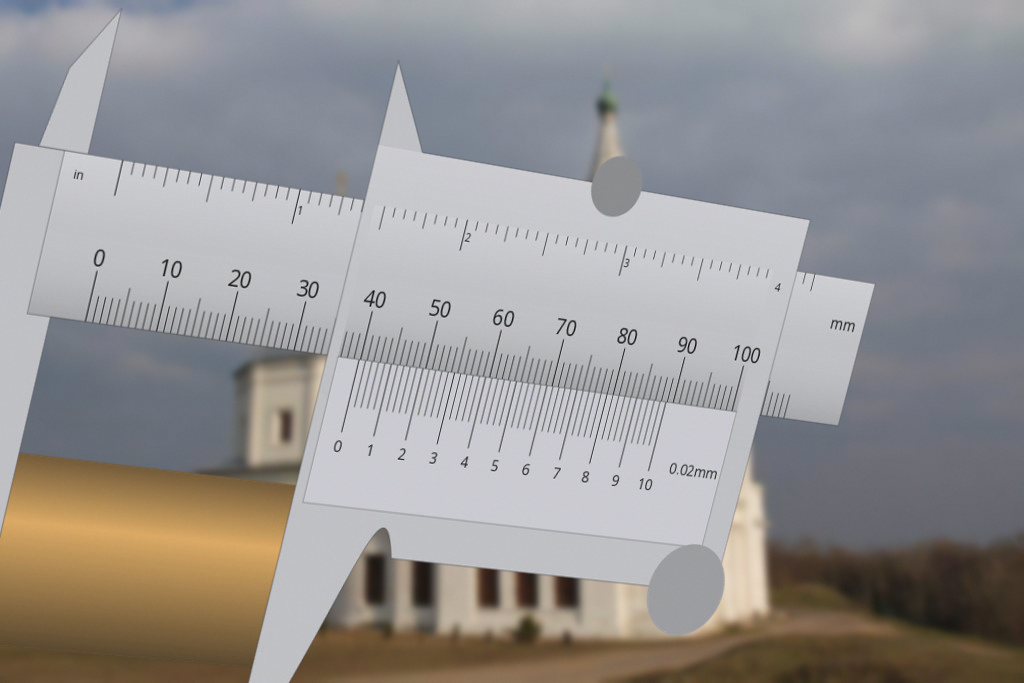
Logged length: 39.8 mm
